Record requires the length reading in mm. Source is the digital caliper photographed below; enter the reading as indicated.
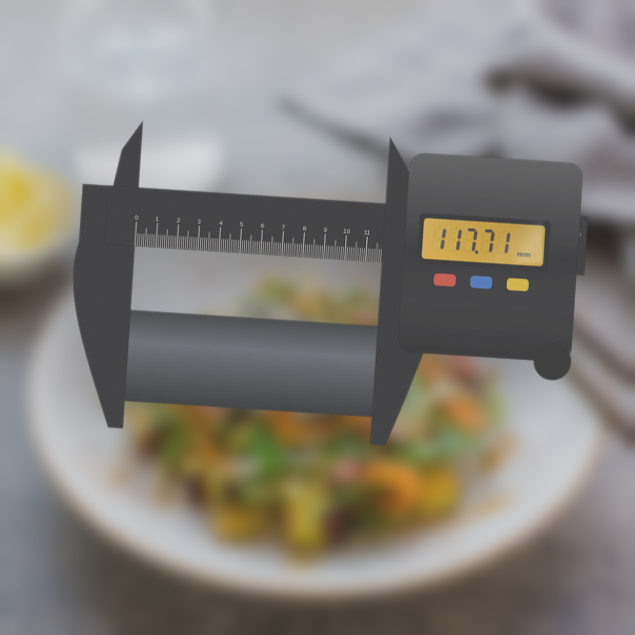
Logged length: 117.71 mm
